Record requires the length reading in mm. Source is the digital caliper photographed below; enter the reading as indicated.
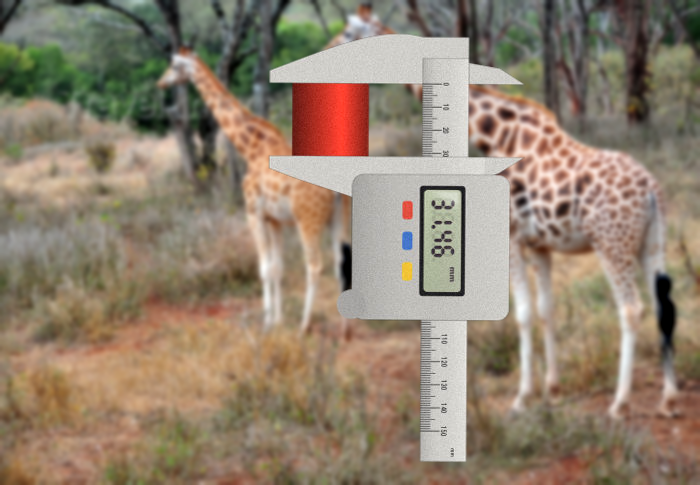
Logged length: 31.46 mm
